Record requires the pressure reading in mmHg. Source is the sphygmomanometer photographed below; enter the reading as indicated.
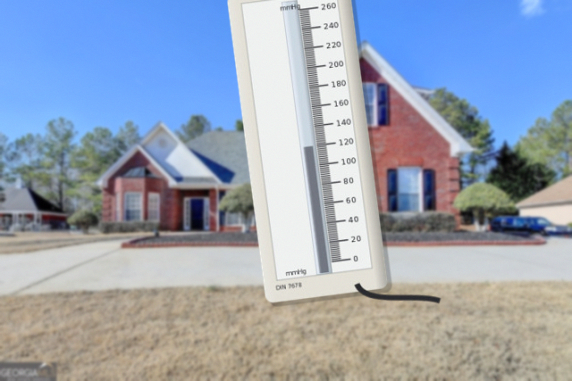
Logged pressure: 120 mmHg
